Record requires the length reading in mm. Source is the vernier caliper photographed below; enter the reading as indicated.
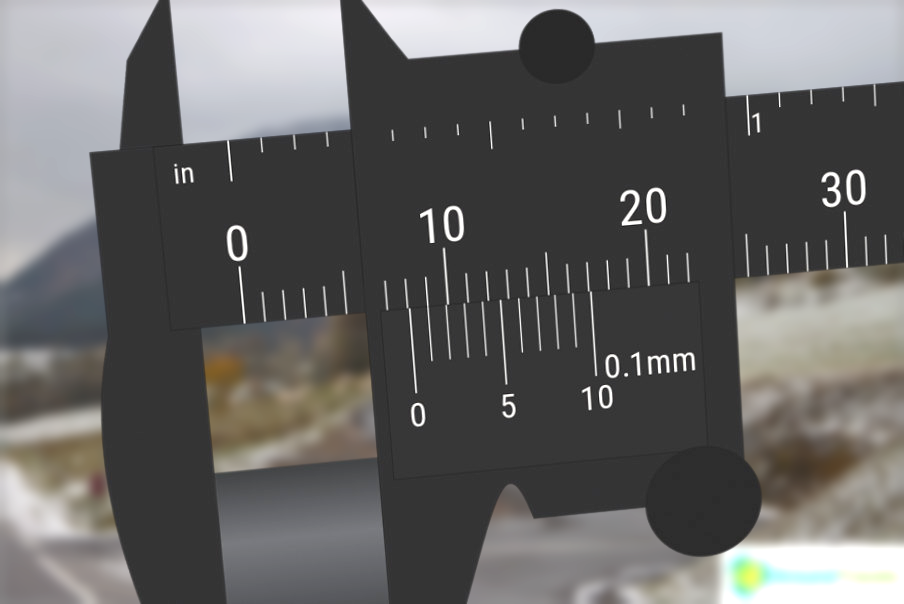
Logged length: 8.1 mm
